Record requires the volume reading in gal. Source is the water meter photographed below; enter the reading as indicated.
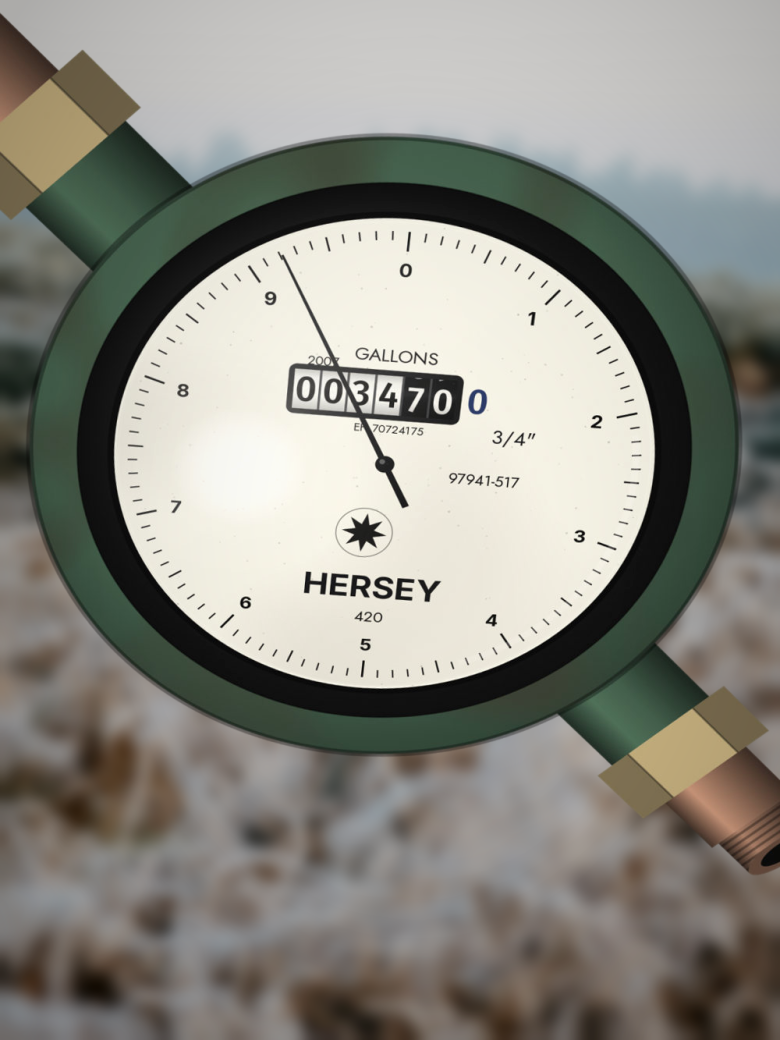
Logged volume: 34699.2 gal
